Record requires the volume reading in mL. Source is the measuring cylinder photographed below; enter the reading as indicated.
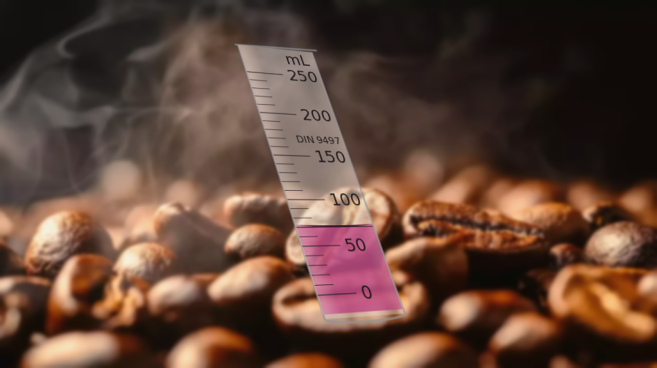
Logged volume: 70 mL
